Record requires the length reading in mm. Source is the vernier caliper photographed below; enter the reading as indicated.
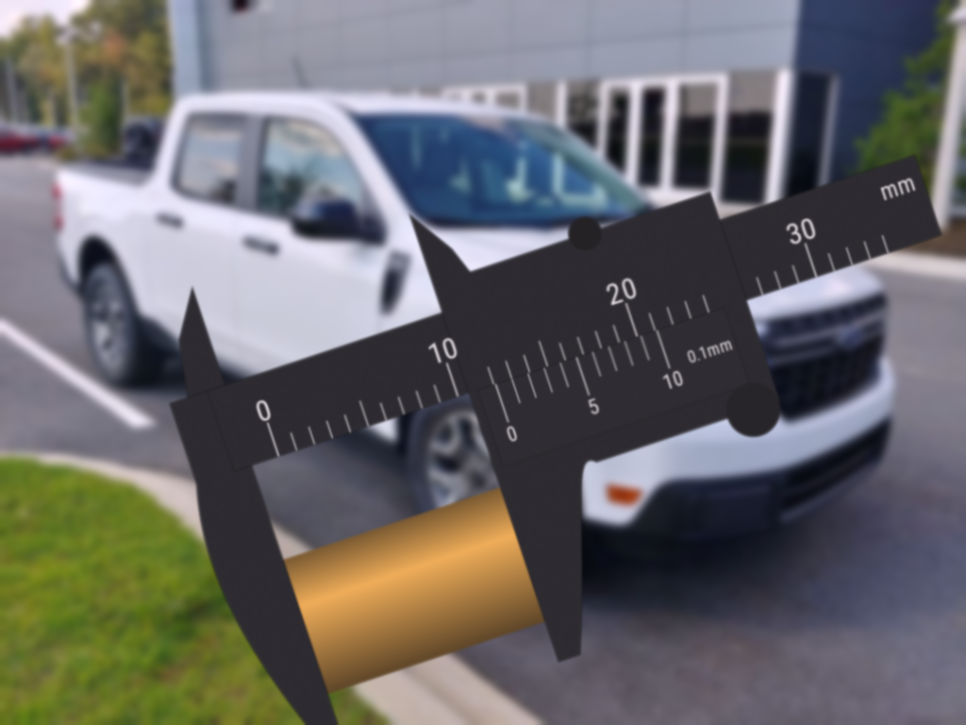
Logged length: 12.1 mm
